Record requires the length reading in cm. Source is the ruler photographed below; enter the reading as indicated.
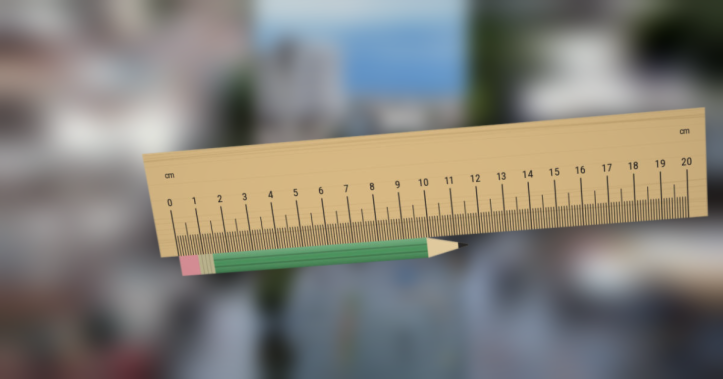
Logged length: 11.5 cm
